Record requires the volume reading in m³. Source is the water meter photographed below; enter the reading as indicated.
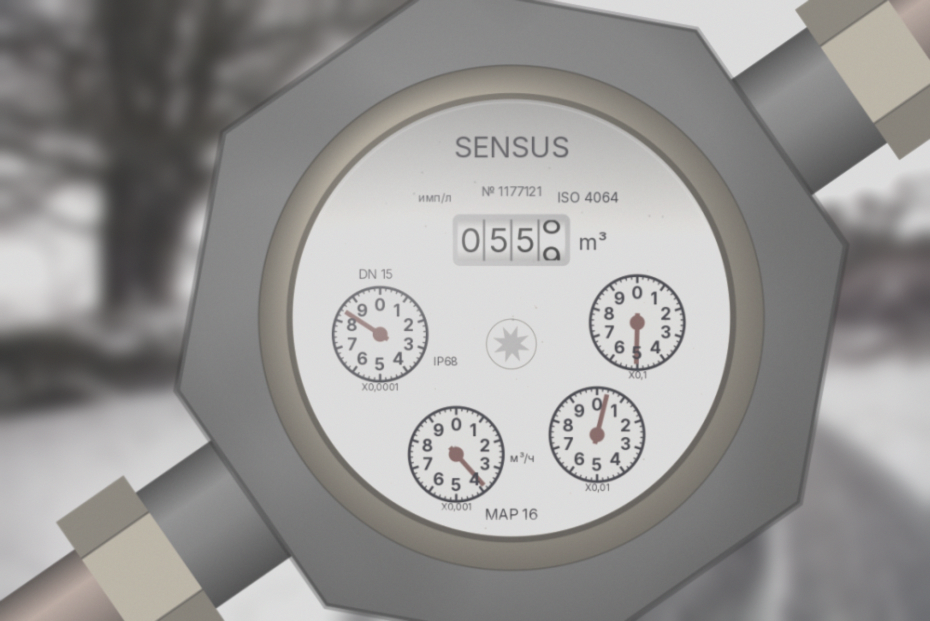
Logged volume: 558.5038 m³
